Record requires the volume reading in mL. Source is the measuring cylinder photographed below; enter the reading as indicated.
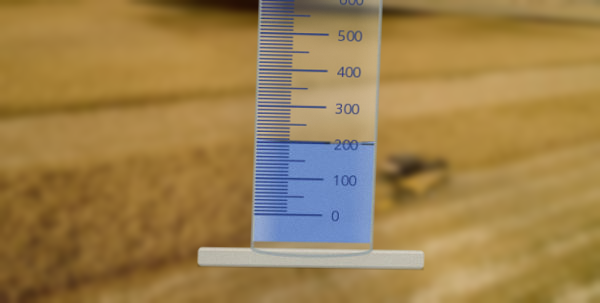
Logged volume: 200 mL
